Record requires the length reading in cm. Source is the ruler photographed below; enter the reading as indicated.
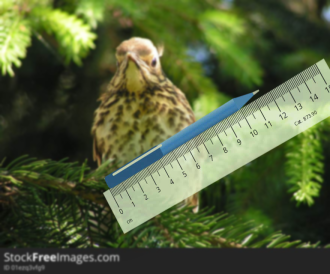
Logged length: 11.5 cm
